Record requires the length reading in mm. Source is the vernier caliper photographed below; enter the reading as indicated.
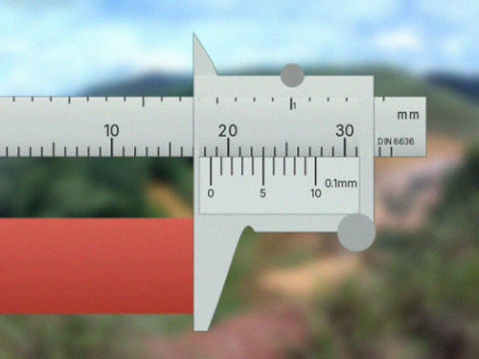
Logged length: 18.5 mm
